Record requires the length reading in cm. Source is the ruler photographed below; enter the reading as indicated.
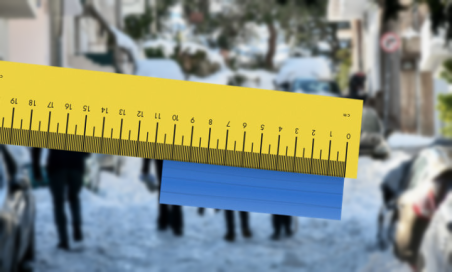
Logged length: 10.5 cm
